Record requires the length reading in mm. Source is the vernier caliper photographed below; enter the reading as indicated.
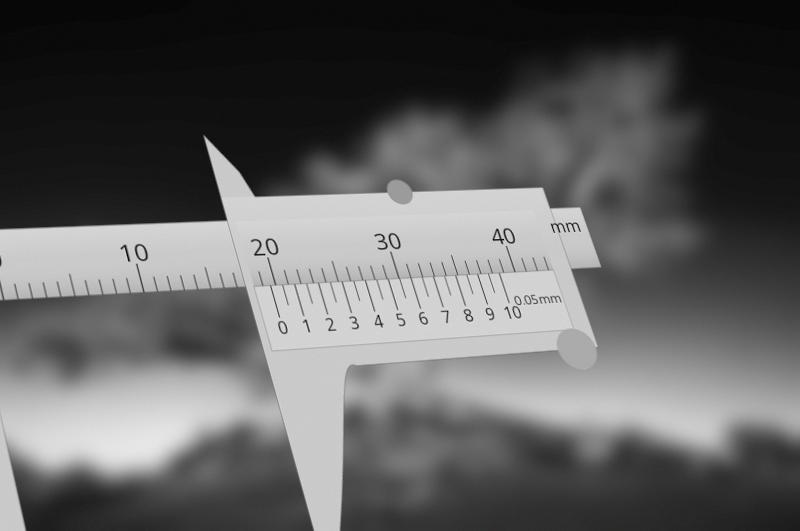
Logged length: 19.6 mm
